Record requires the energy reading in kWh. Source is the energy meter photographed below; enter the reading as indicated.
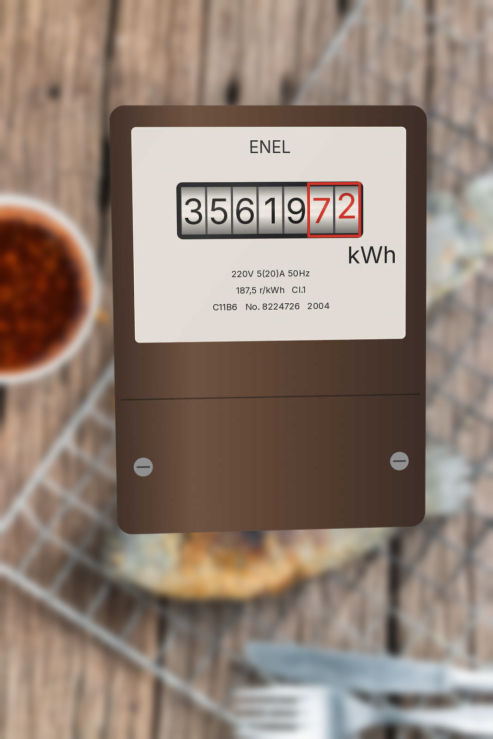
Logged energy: 35619.72 kWh
